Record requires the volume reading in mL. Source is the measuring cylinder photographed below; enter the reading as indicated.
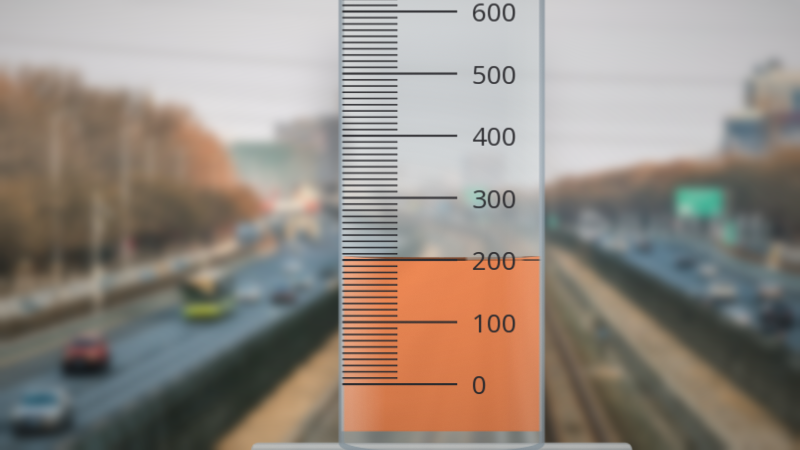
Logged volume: 200 mL
